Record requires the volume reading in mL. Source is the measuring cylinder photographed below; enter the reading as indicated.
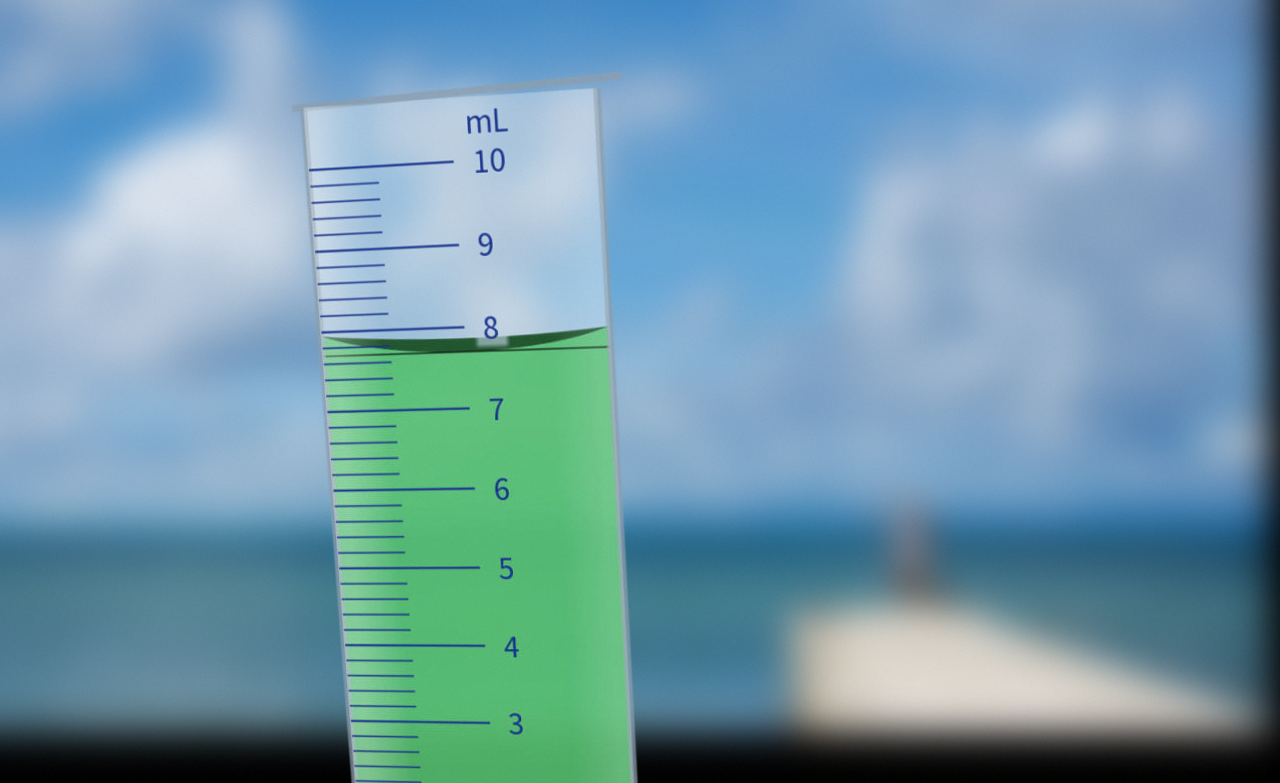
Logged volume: 7.7 mL
